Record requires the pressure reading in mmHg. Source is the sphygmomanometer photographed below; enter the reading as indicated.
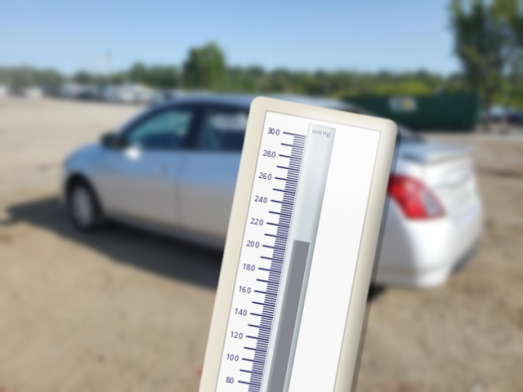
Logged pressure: 210 mmHg
